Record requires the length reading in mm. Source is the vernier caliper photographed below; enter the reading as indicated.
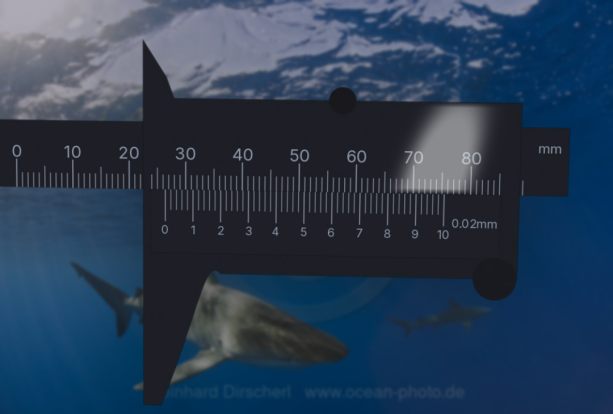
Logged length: 26.4 mm
